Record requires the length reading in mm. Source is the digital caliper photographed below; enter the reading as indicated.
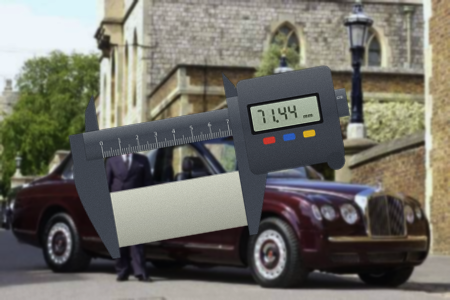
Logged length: 71.44 mm
